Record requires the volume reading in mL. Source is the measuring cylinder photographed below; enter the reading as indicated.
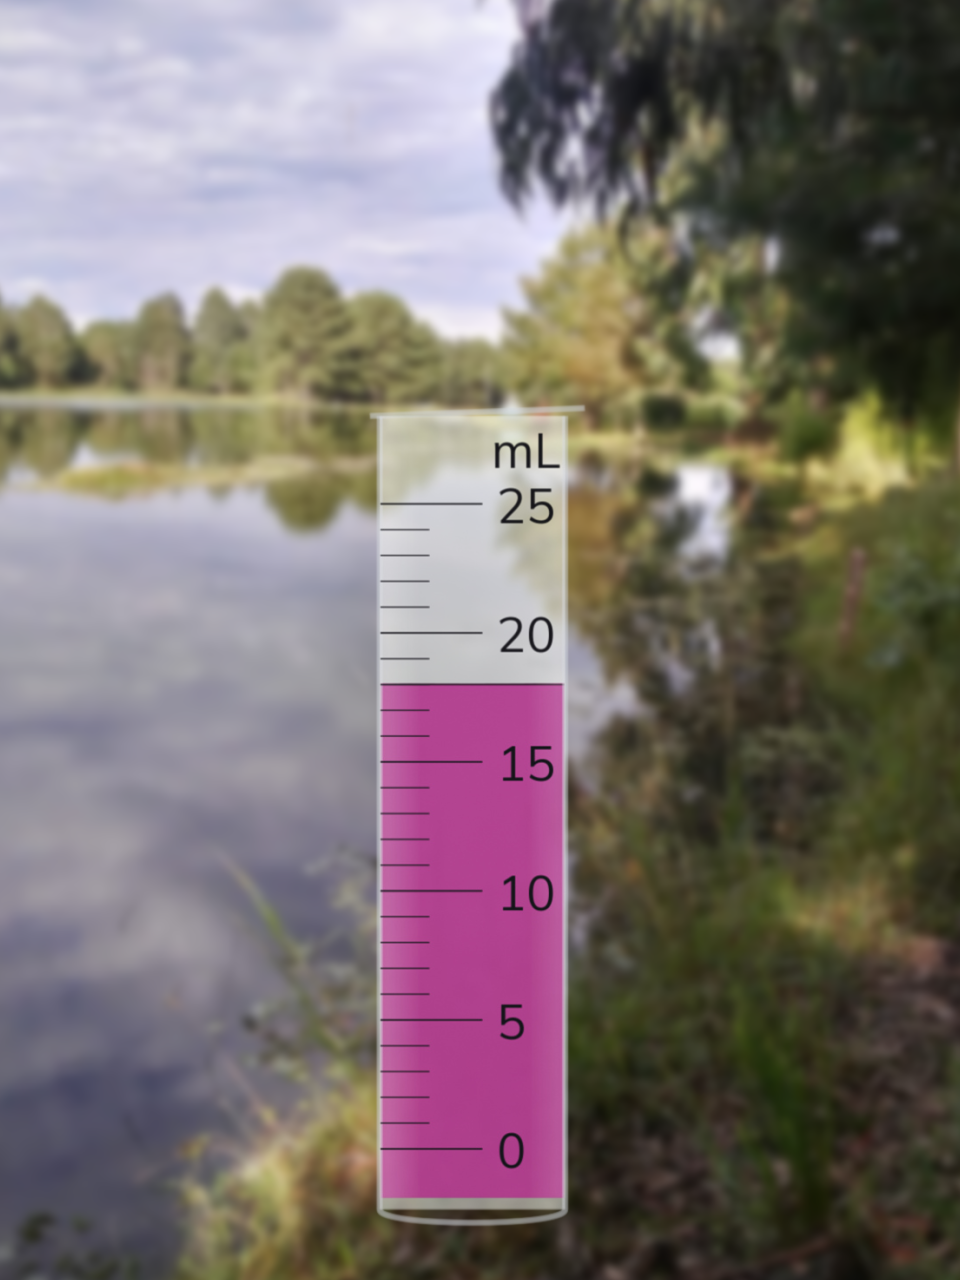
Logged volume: 18 mL
